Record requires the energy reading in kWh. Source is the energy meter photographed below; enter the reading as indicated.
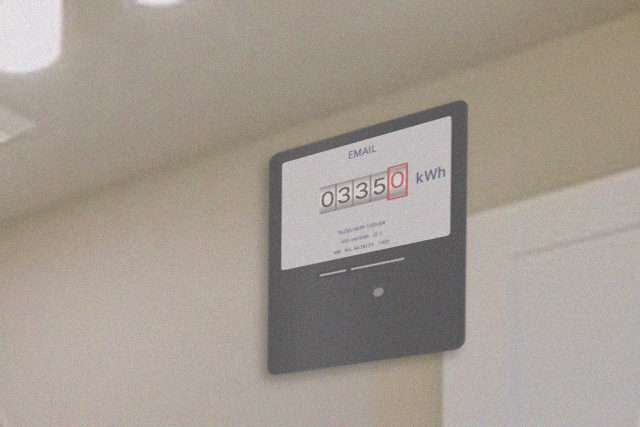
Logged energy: 335.0 kWh
